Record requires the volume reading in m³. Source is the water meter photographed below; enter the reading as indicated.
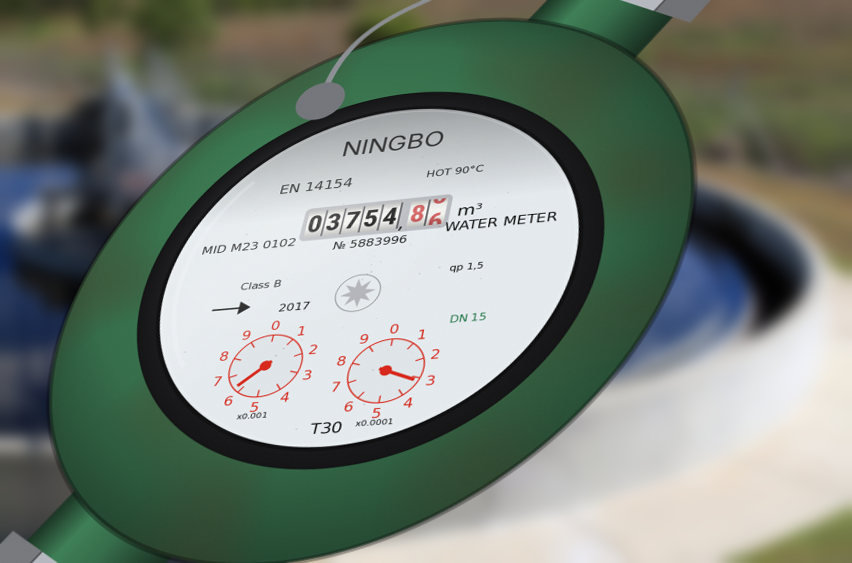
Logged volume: 3754.8563 m³
